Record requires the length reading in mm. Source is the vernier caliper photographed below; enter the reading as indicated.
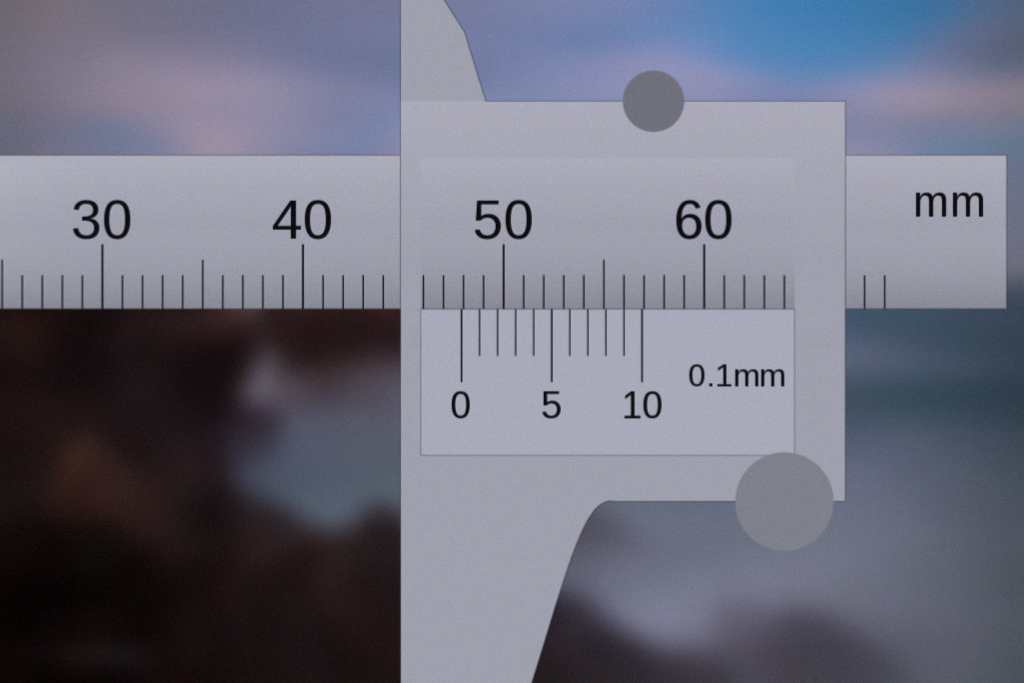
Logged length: 47.9 mm
